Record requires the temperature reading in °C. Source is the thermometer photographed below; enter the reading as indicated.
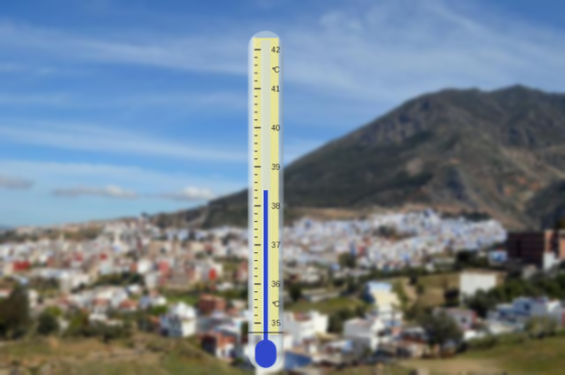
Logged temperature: 38.4 °C
